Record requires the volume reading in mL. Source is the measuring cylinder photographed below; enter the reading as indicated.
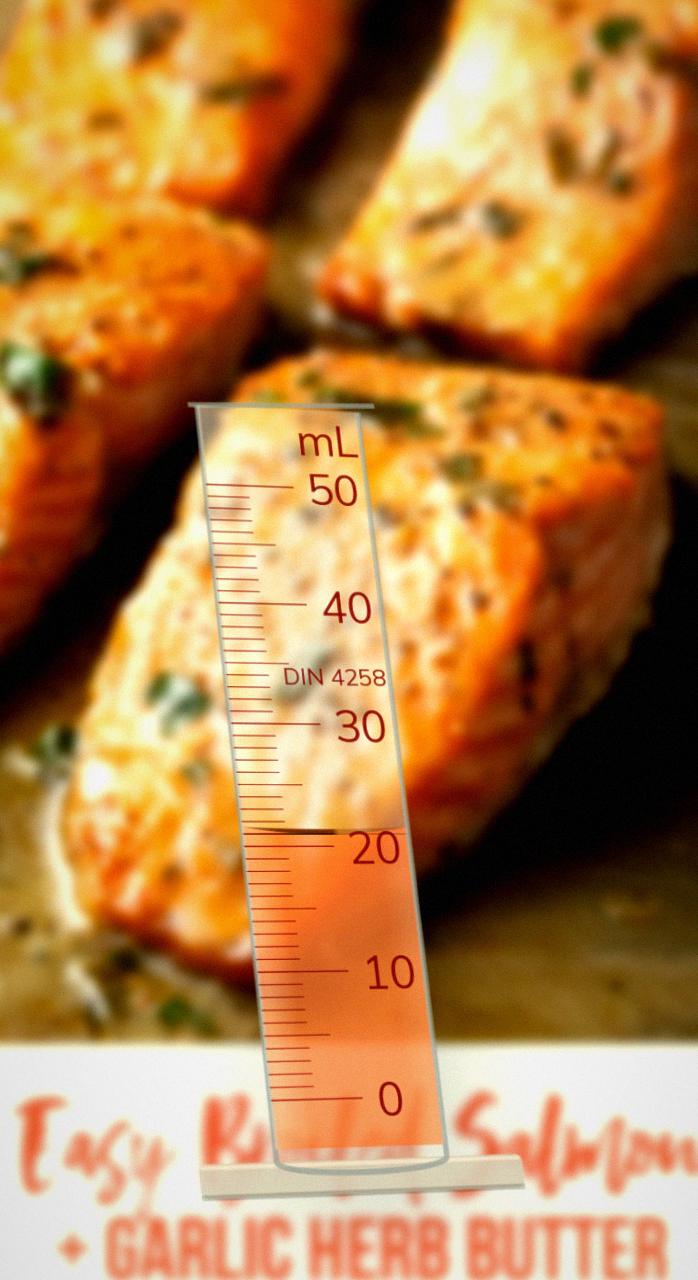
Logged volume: 21 mL
